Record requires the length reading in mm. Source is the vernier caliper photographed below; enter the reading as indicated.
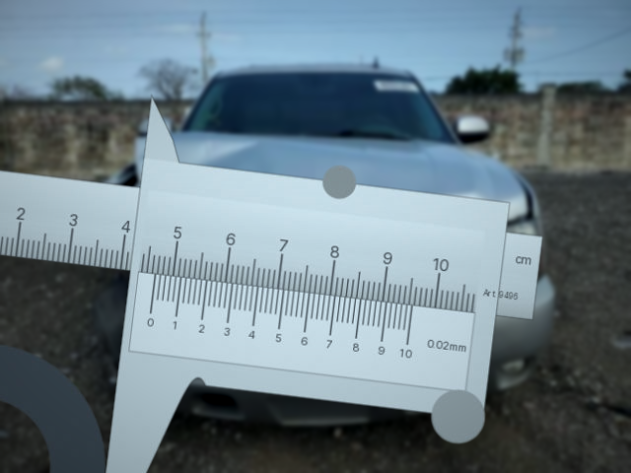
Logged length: 46.6 mm
